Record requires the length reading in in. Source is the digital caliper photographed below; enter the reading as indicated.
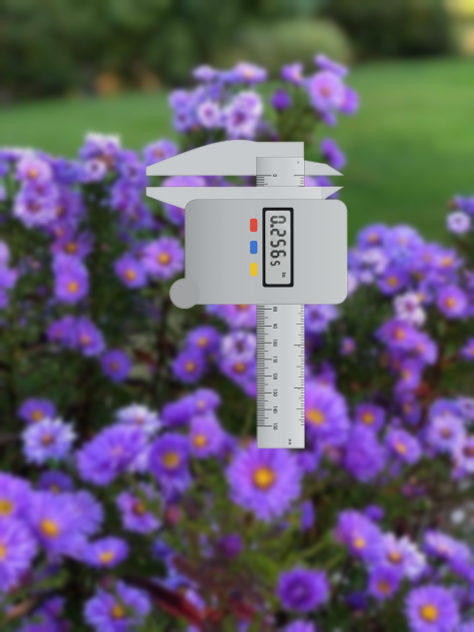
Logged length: 0.2565 in
